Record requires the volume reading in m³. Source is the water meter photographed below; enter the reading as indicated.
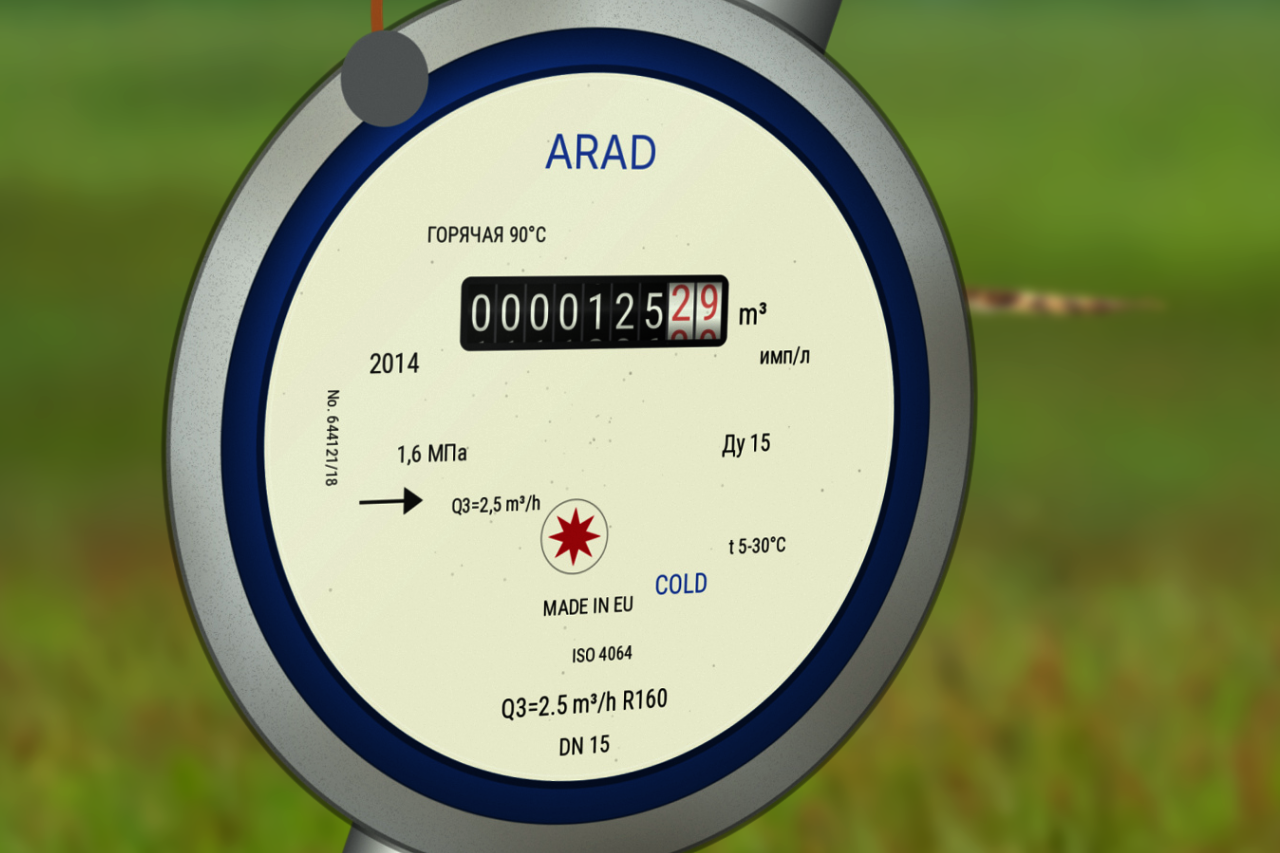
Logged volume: 125.29 m³
